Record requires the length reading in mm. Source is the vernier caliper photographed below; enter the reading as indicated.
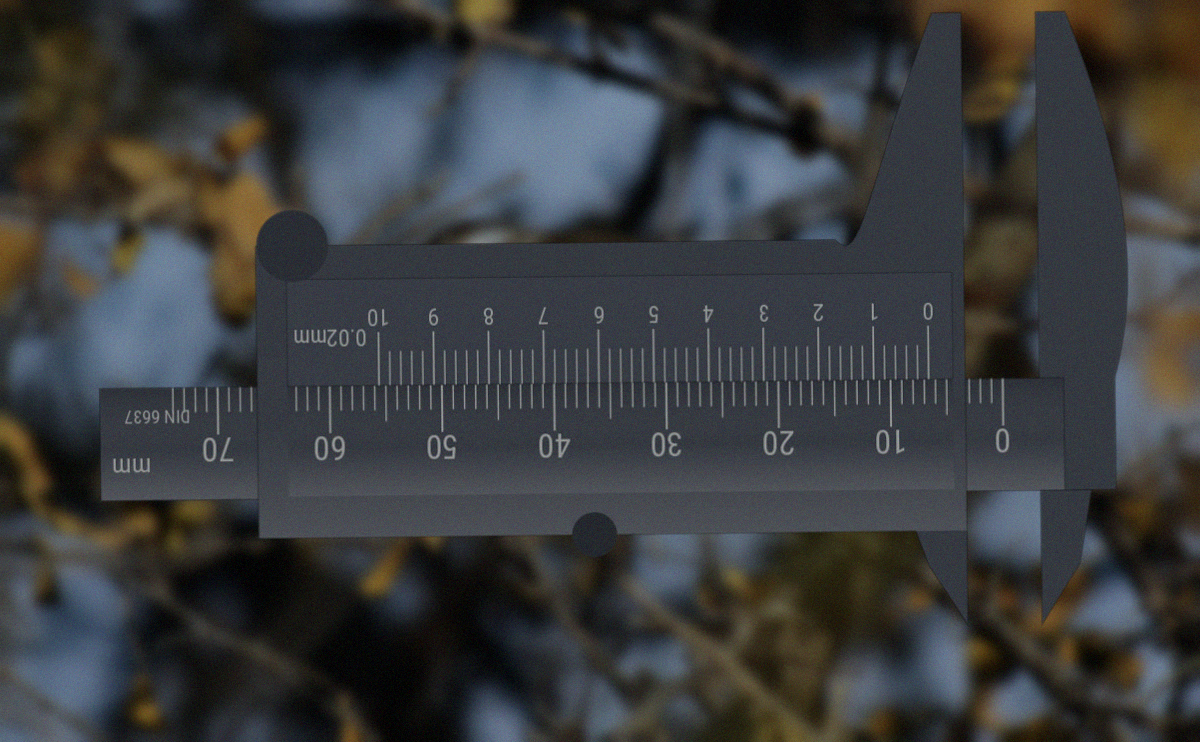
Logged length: 6.6 mm
